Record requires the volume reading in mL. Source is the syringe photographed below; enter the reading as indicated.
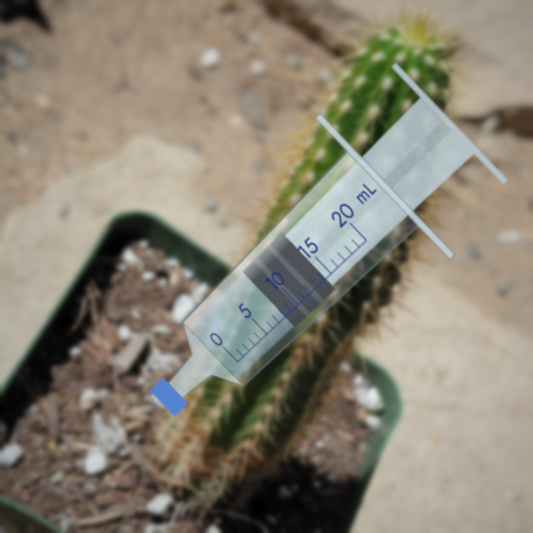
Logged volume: 8 mL
